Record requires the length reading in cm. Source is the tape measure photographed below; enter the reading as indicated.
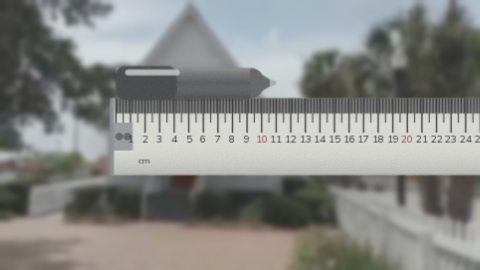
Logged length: 11 cm
